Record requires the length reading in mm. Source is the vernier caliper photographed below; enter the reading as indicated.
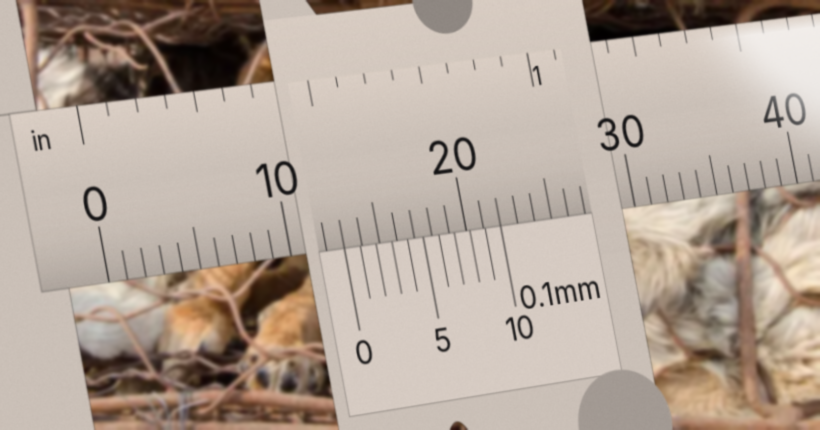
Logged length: 13.0 mm
